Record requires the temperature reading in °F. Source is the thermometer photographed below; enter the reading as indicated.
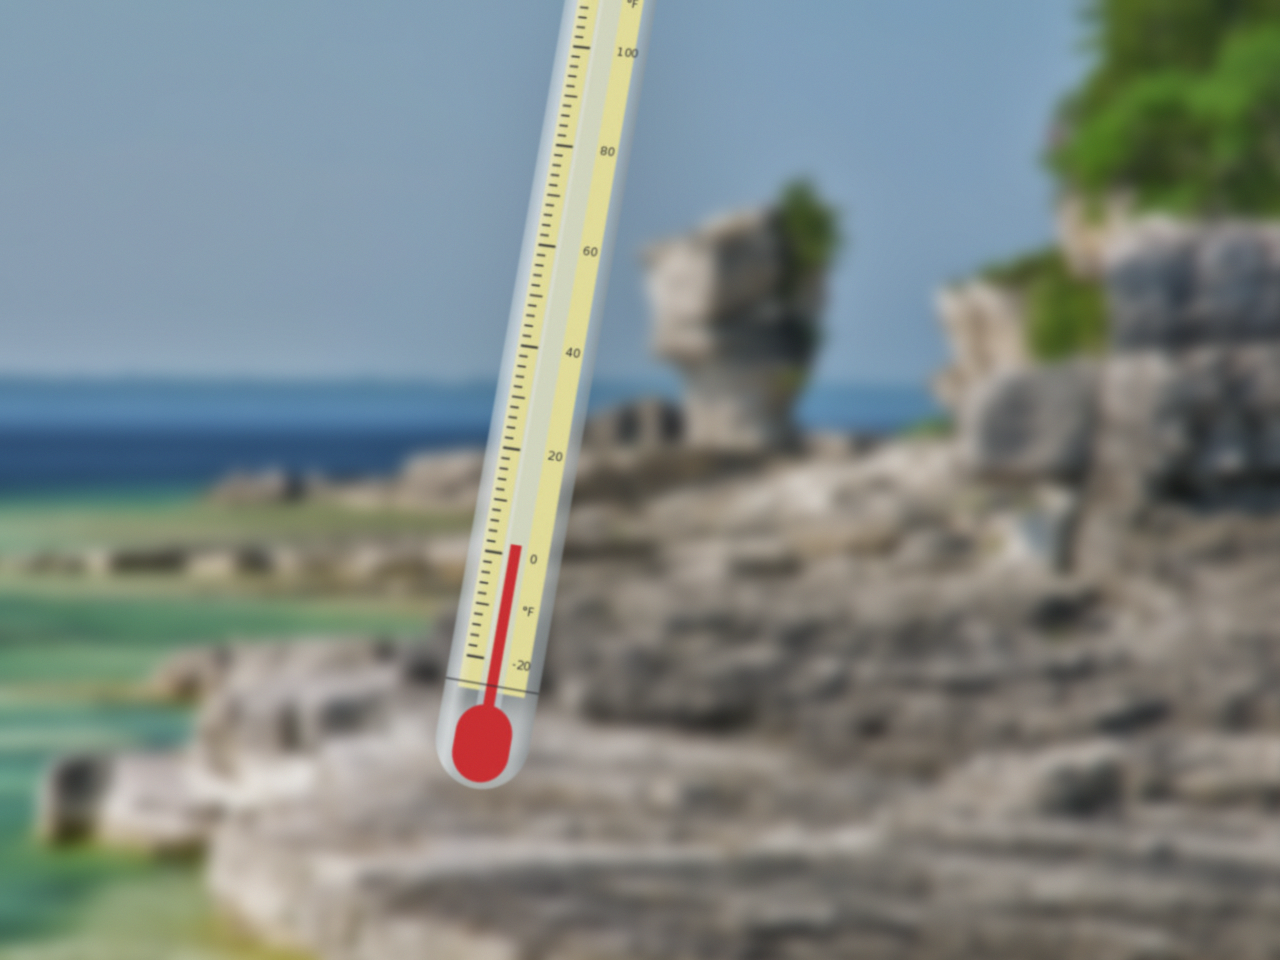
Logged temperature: 2 °F
